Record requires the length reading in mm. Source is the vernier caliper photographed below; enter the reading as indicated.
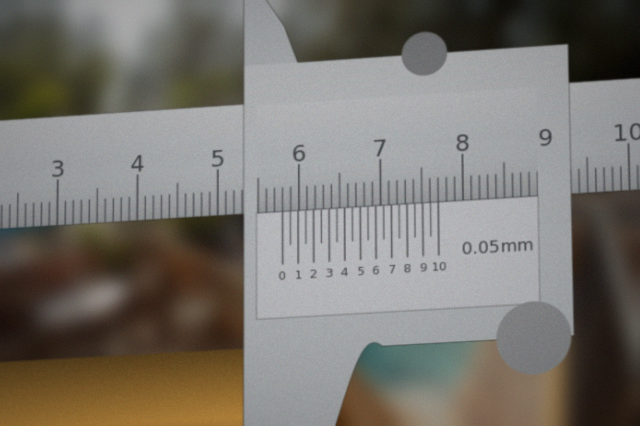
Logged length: 58.0 mm
